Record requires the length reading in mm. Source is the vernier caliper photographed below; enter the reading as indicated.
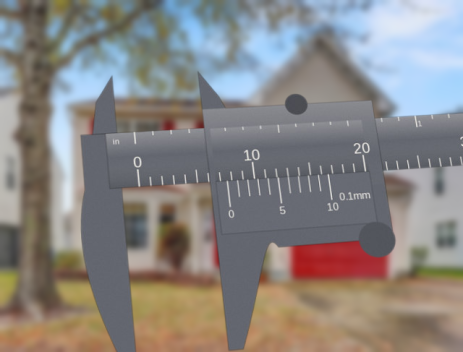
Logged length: 7.6 mm
